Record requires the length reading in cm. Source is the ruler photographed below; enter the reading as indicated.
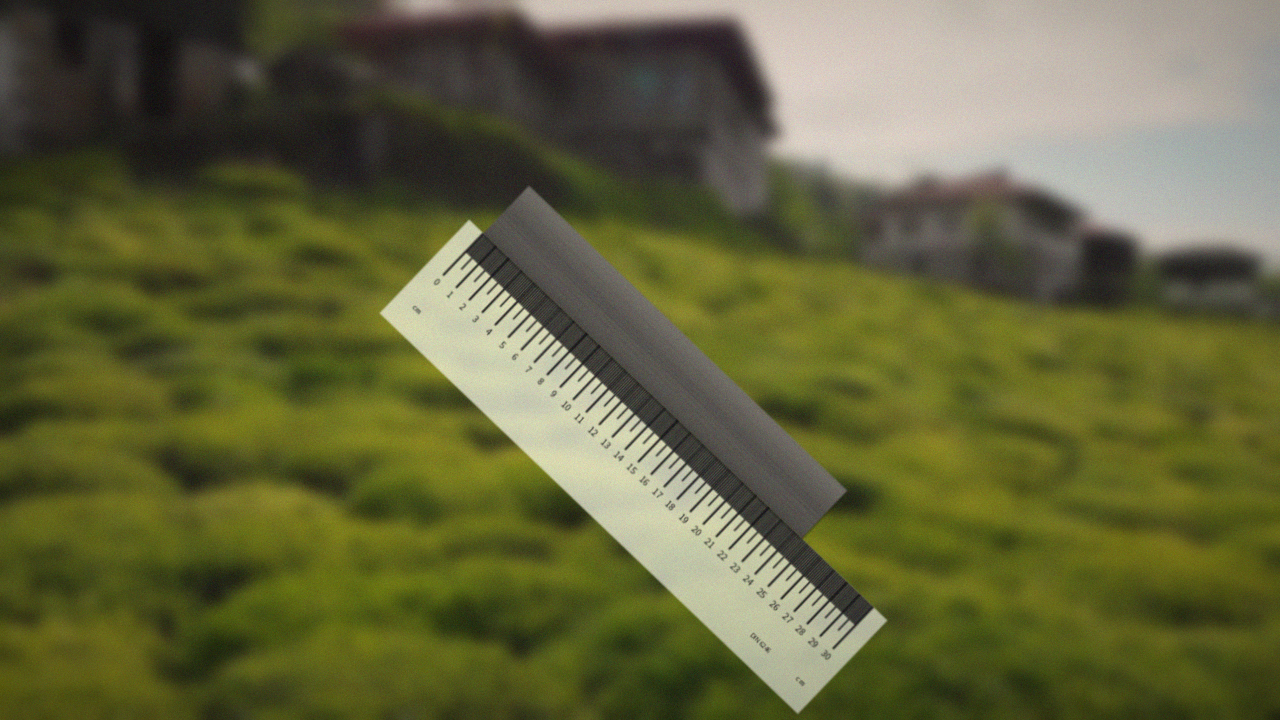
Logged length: 24.5 cm
